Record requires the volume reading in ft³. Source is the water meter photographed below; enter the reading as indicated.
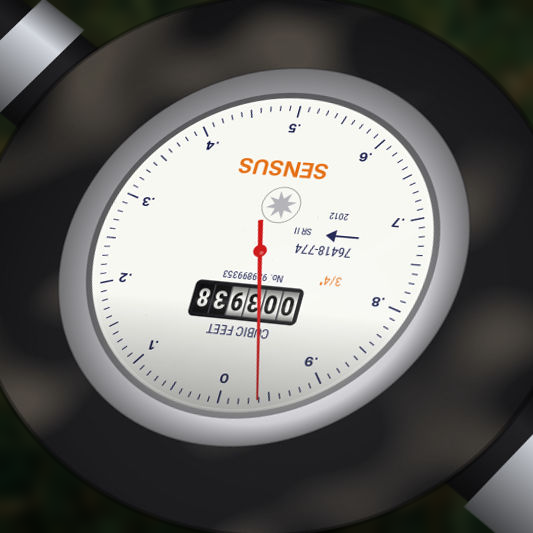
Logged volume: 3937.96 ft³
